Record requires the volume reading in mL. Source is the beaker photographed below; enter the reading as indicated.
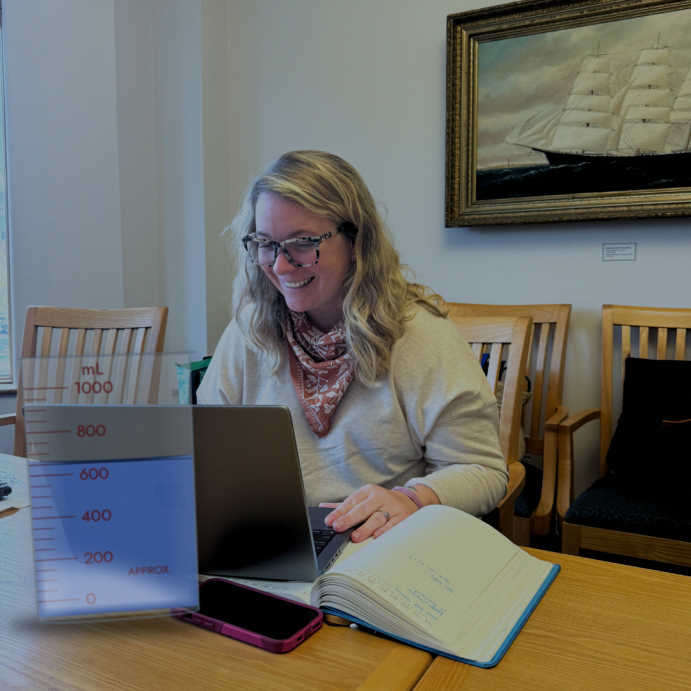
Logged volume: 650 mL
